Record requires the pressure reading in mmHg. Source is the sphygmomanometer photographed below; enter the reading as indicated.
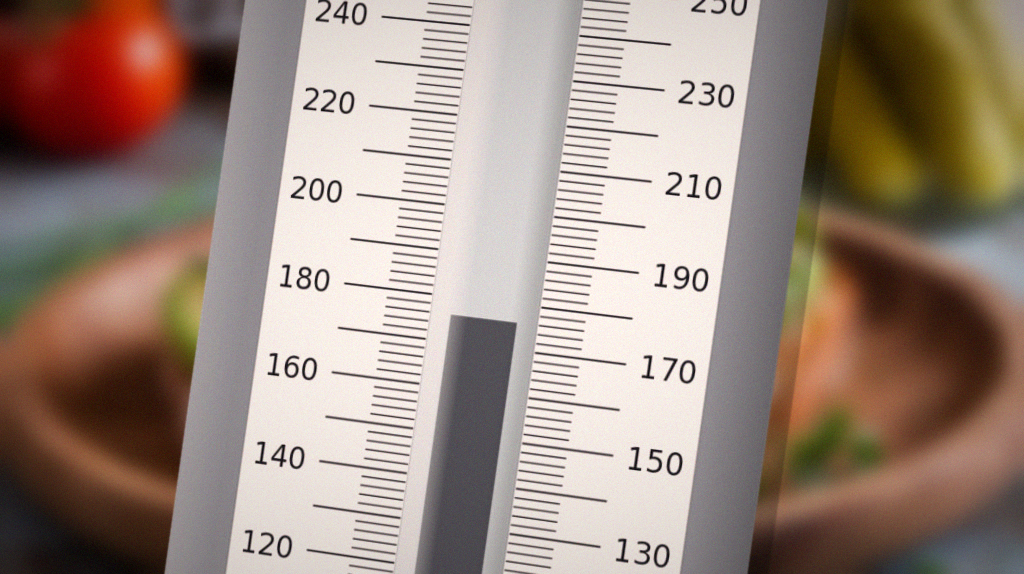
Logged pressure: 176 mmHg
